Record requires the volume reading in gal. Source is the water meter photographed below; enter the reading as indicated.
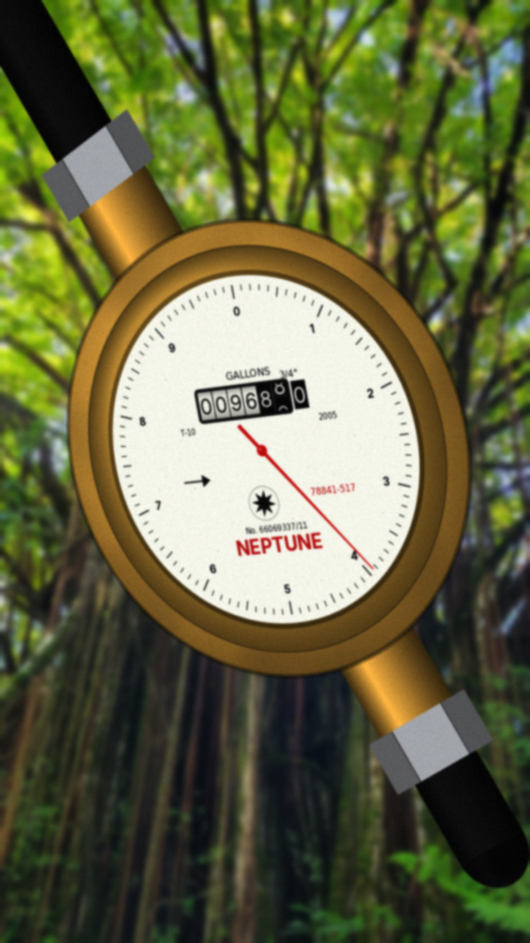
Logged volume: 96883.9 gal
